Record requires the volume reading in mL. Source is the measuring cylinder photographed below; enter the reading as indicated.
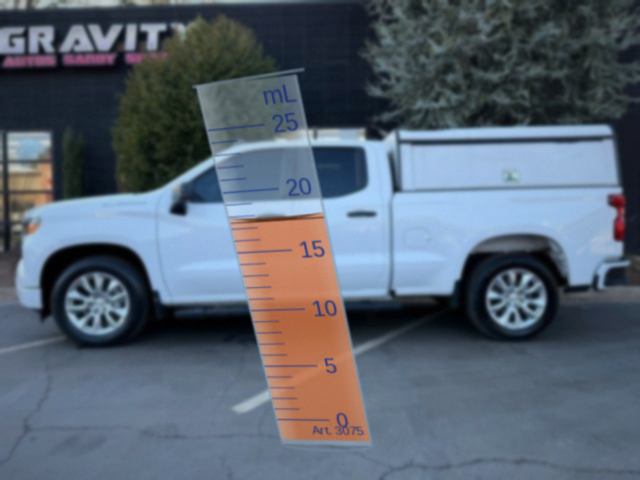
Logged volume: 17.5 mL
